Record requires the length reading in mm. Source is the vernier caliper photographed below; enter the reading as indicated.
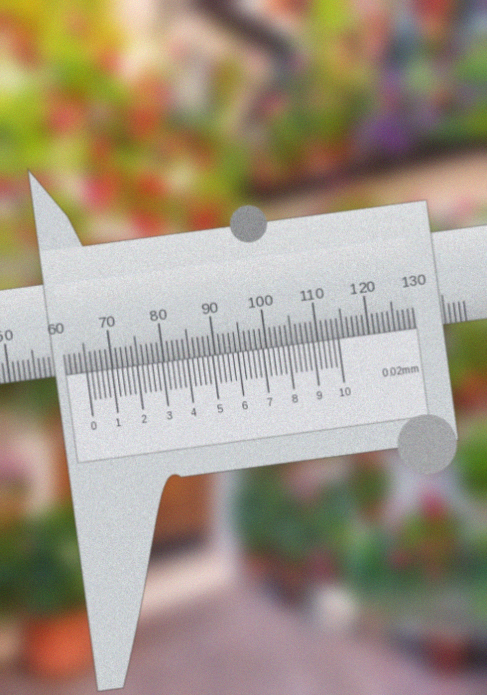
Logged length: 65.0 mm
